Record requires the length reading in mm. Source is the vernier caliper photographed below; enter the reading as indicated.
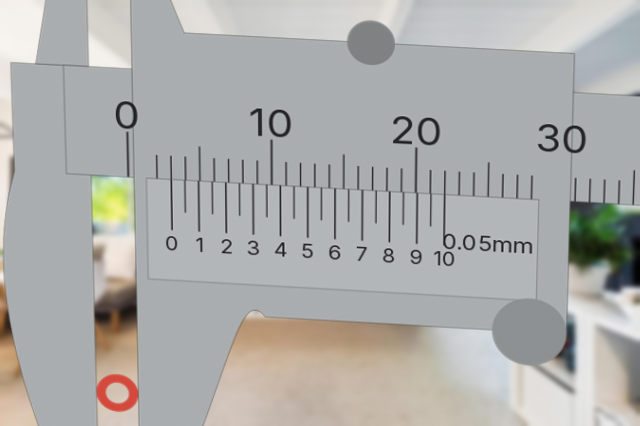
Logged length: 3.0 mm
